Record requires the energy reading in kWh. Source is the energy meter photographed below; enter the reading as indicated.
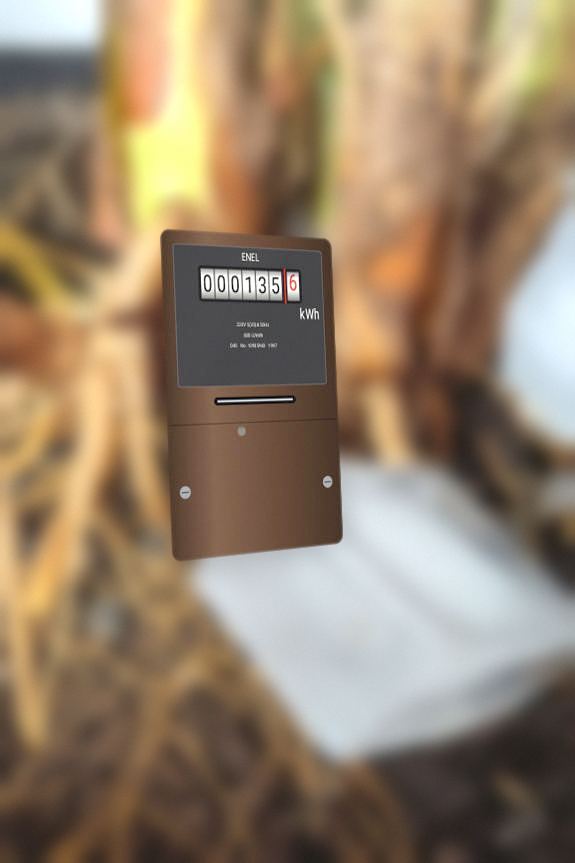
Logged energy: 135.6 kWh
